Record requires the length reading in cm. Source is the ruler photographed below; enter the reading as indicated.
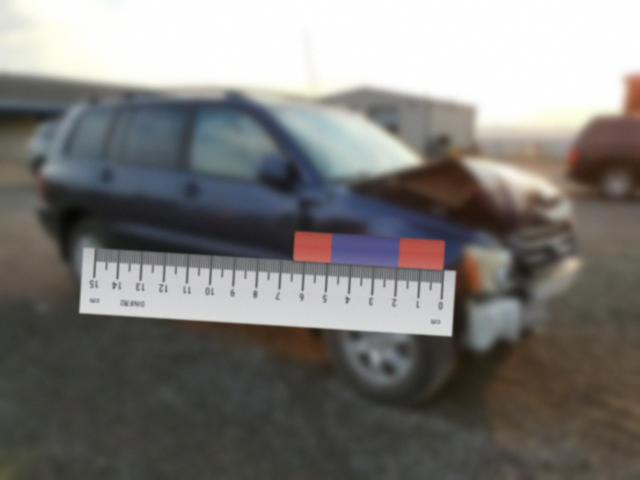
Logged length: 6.5 cm
